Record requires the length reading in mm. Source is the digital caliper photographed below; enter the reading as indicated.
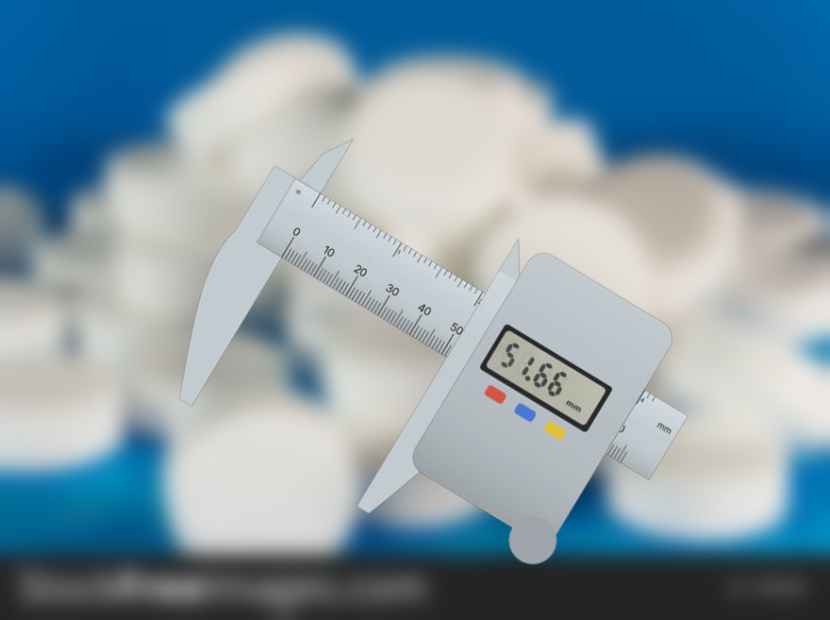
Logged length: 51.66 mm
